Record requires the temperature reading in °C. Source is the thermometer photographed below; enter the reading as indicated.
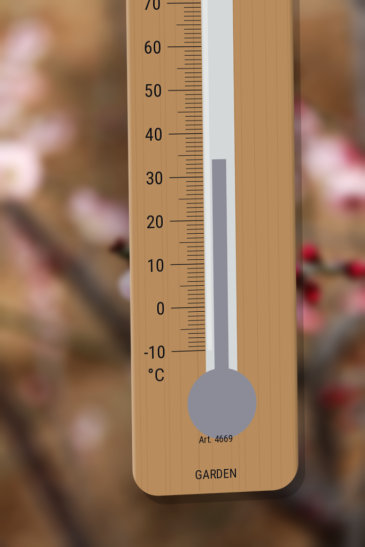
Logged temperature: 34 °C
